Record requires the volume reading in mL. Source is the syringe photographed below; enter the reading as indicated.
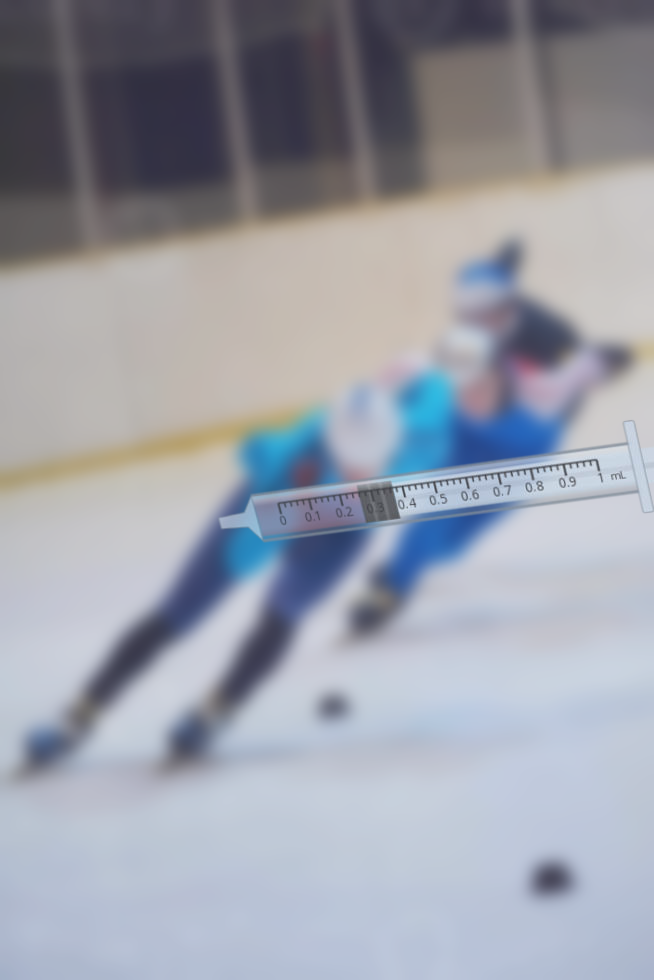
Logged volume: 0.26 mL
